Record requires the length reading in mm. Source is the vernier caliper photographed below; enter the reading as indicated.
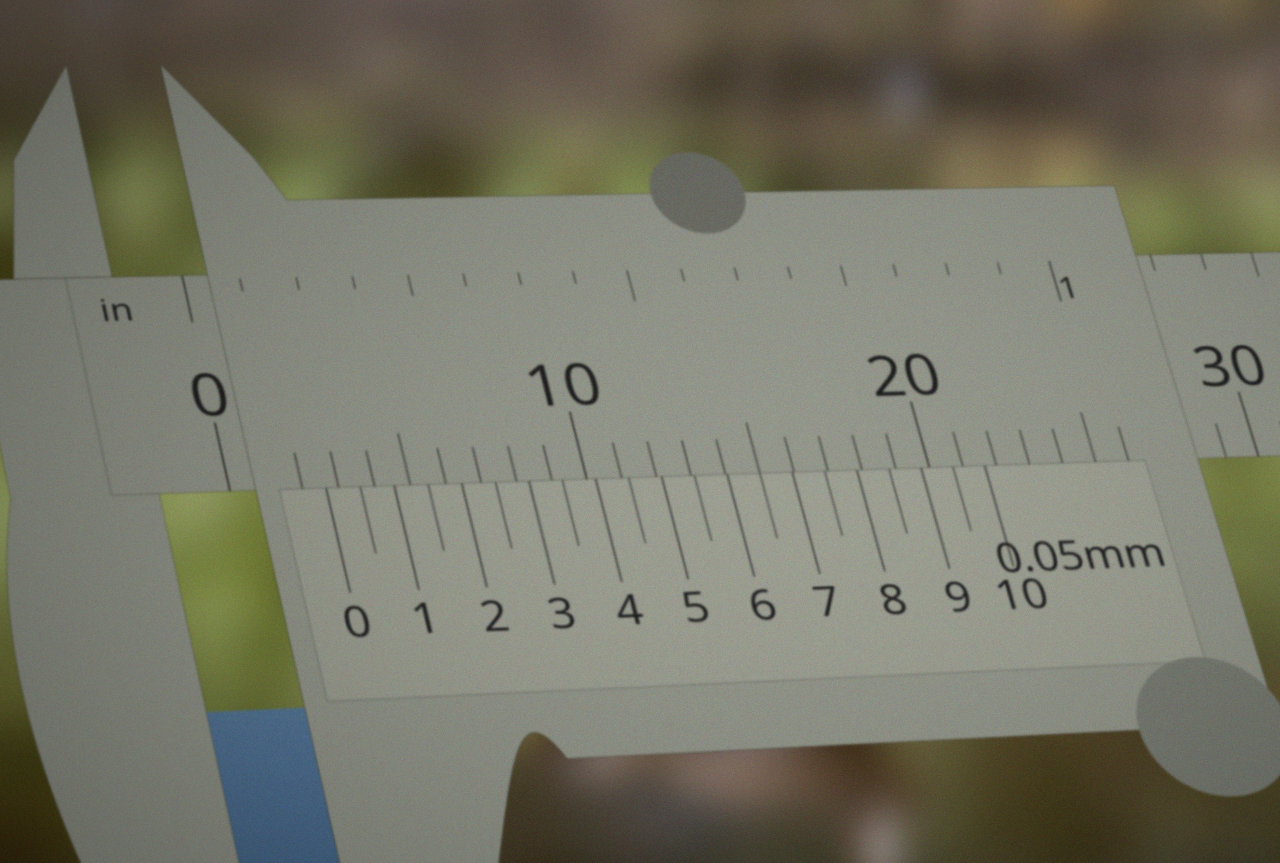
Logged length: 2.65 mm
